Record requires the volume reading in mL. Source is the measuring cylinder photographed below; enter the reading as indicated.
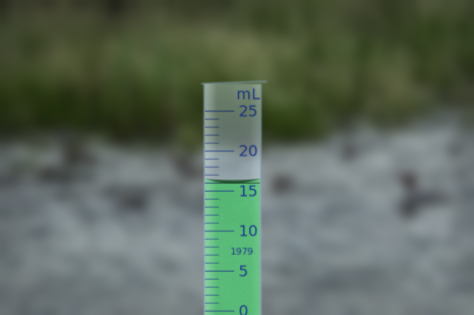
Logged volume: 16 mL
